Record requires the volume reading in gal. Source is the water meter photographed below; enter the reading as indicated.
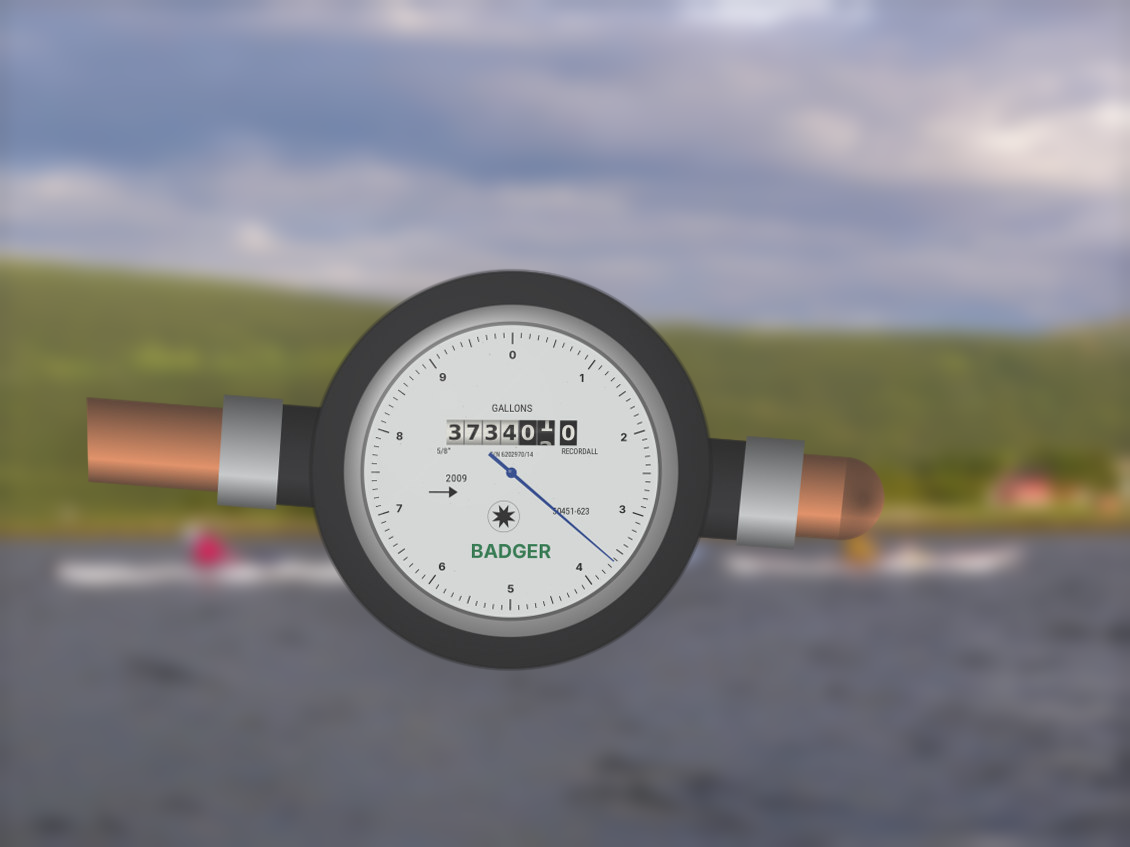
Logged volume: 3734013.6 gal
